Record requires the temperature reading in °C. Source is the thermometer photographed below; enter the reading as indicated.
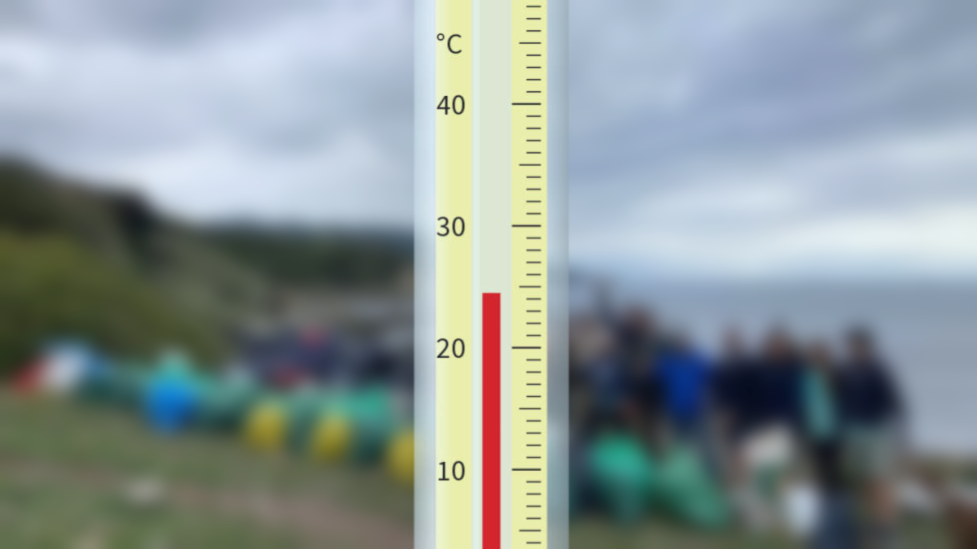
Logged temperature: 24.5 °C
